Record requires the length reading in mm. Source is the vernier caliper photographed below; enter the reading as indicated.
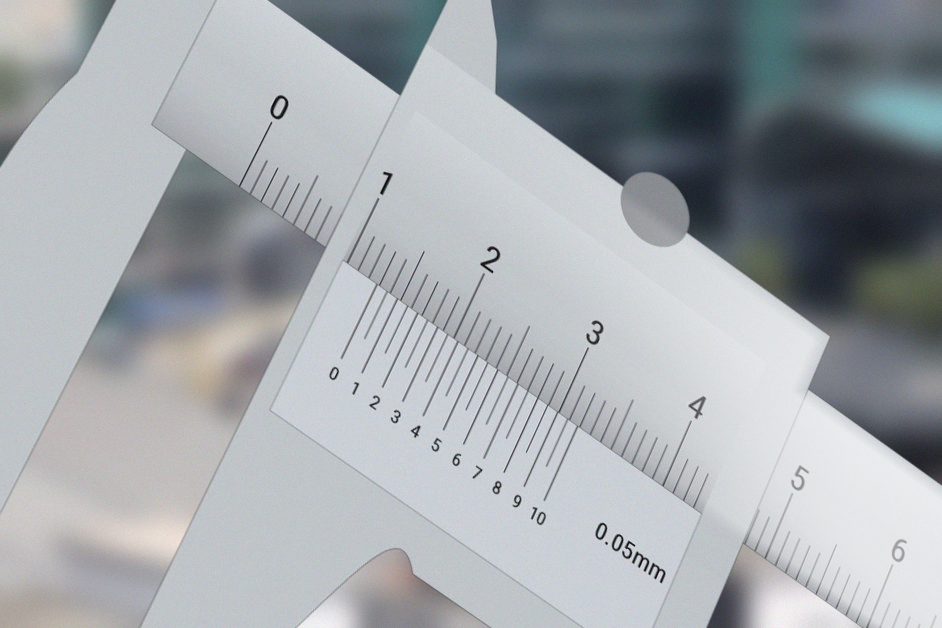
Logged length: 12.8 mm
